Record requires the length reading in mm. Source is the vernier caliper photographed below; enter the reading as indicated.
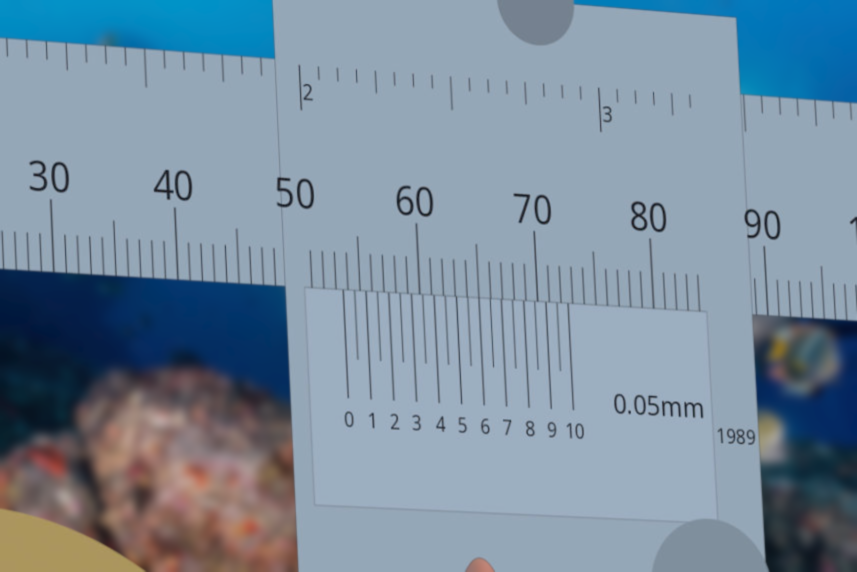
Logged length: 53.6 mm
